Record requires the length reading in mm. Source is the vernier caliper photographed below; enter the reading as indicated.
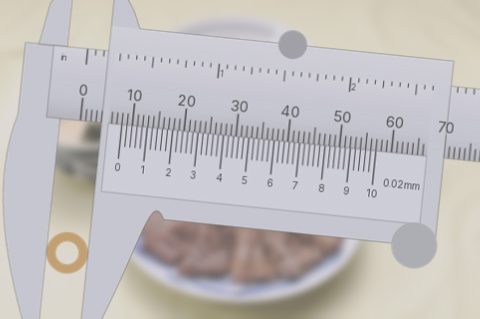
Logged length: 8.0 mm
